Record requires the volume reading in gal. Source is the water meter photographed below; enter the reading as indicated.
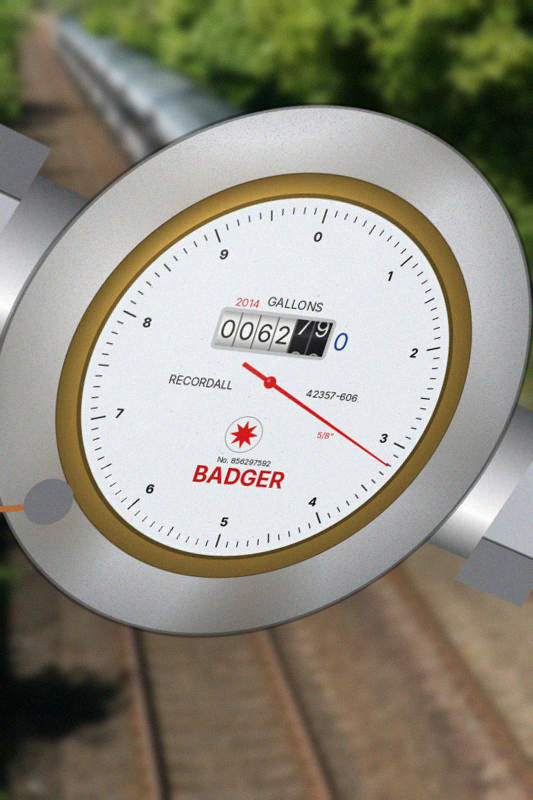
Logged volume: 62793.2 gal
